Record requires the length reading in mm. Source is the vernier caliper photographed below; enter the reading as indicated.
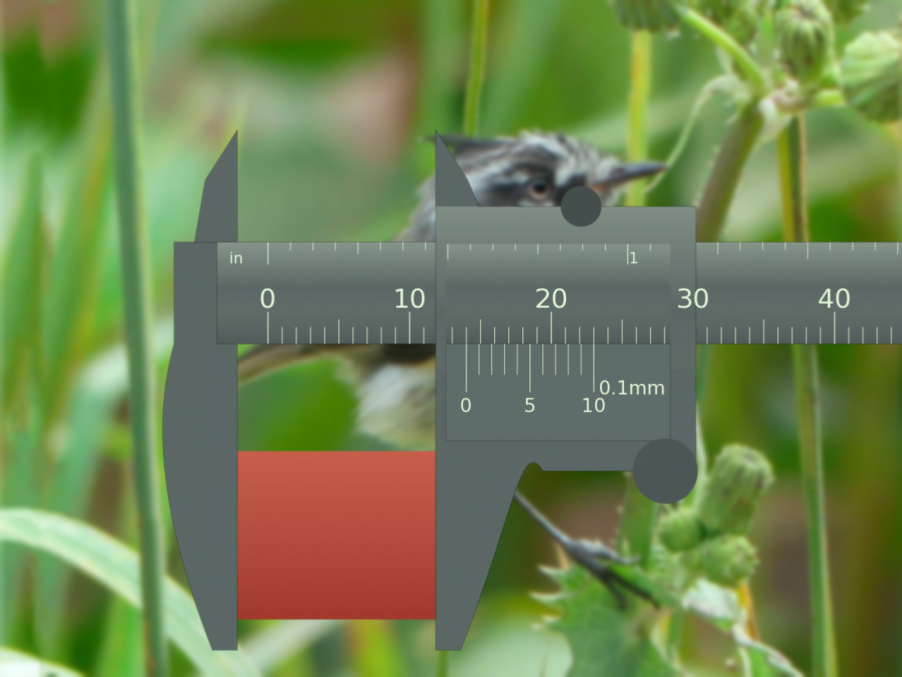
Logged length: 14.0 mm
